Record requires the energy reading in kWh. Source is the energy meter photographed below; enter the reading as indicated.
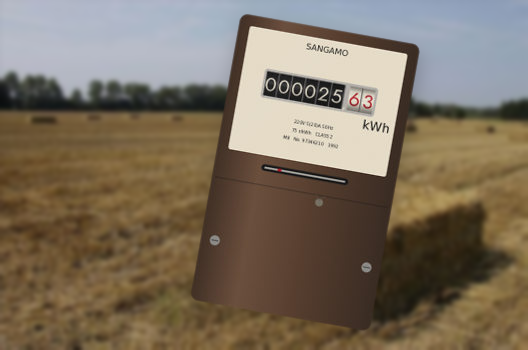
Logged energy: 25.63 kWh
